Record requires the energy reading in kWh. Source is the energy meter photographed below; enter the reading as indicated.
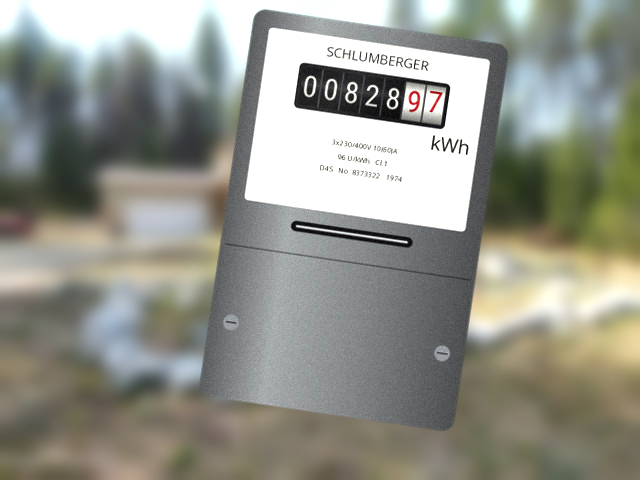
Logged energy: 828.97 kWh
